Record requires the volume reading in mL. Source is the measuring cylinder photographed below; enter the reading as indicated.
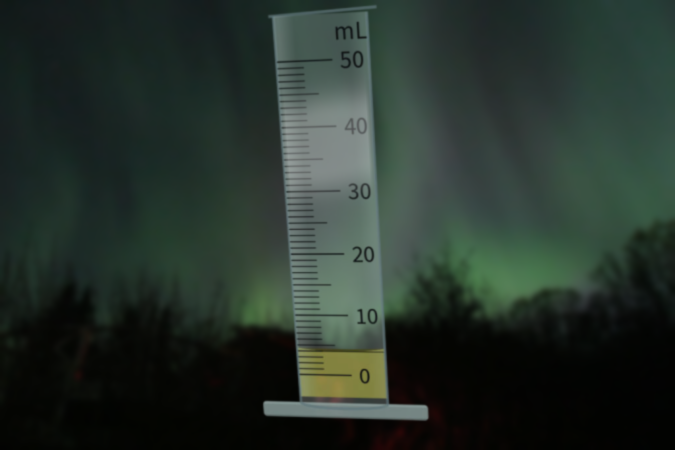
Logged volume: 4 mL
